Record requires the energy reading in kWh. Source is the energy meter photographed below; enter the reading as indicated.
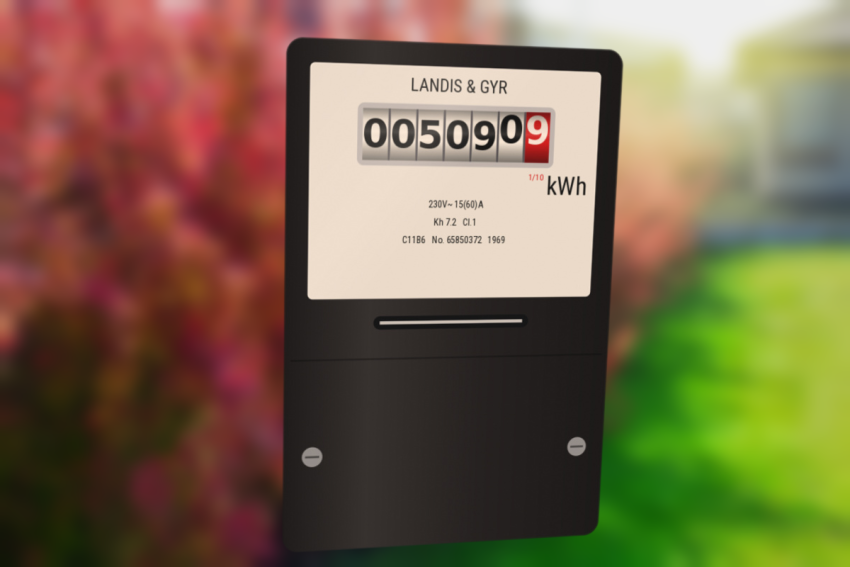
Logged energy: 5090.9 kWh
